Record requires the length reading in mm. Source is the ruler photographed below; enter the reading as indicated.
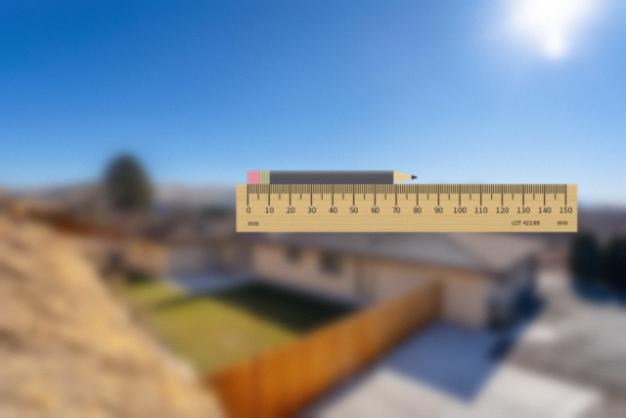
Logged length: 80 mm
